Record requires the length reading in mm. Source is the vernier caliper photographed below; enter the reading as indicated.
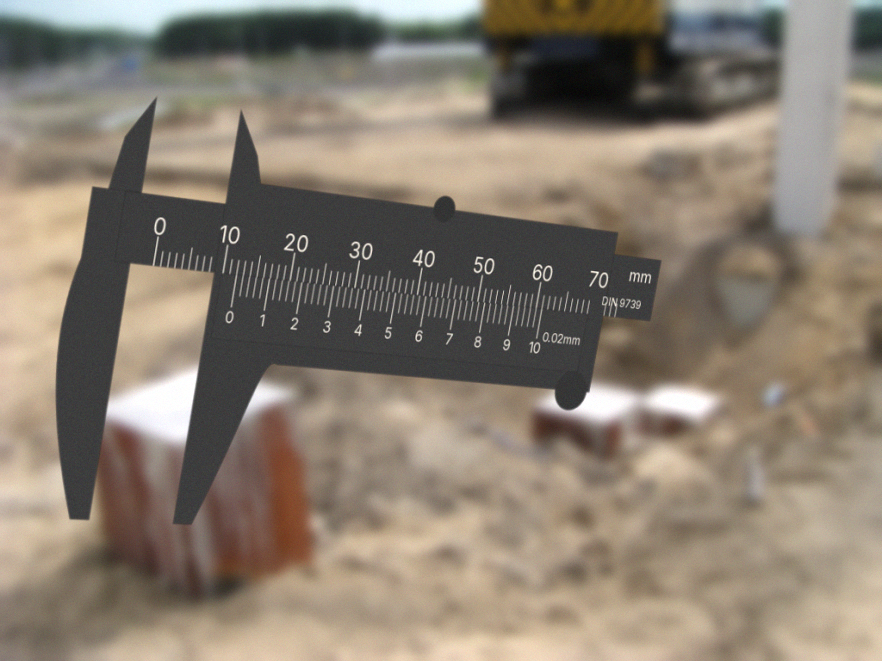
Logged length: 12.0 mm
